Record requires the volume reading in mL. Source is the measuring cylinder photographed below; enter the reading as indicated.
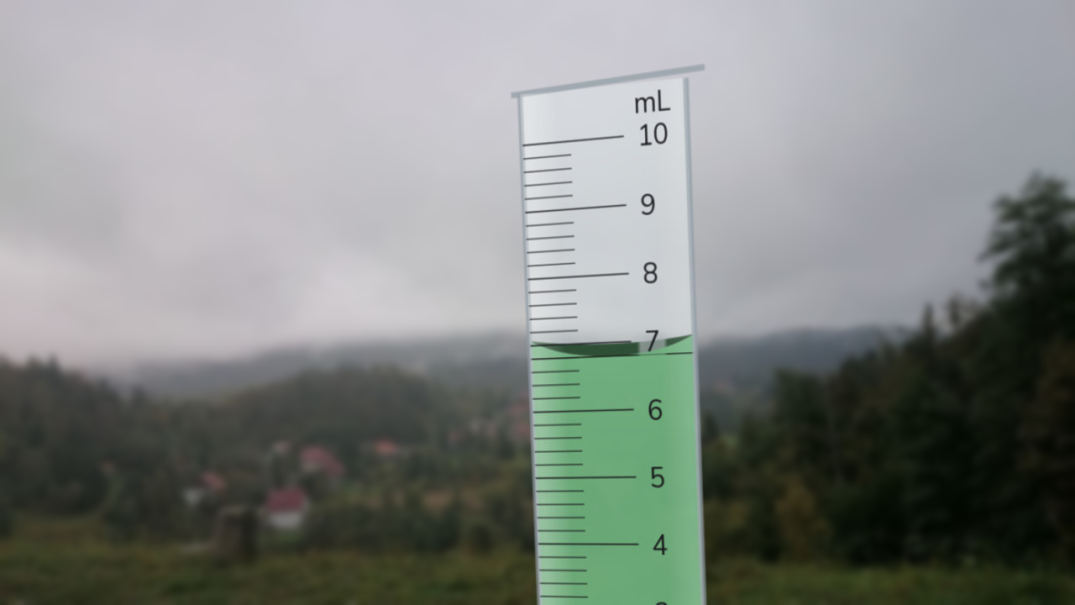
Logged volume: 6.8 mL
